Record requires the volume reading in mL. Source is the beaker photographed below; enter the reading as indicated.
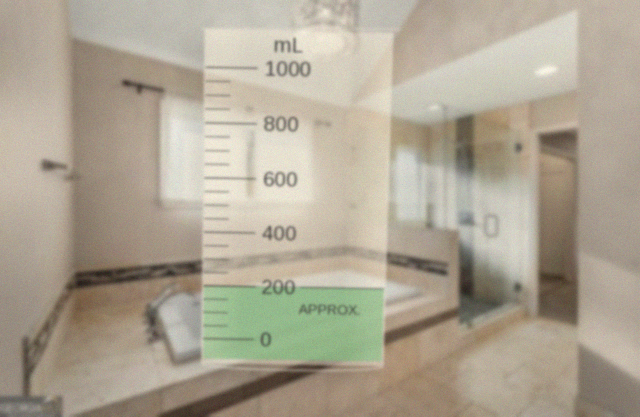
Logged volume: 200 mL
